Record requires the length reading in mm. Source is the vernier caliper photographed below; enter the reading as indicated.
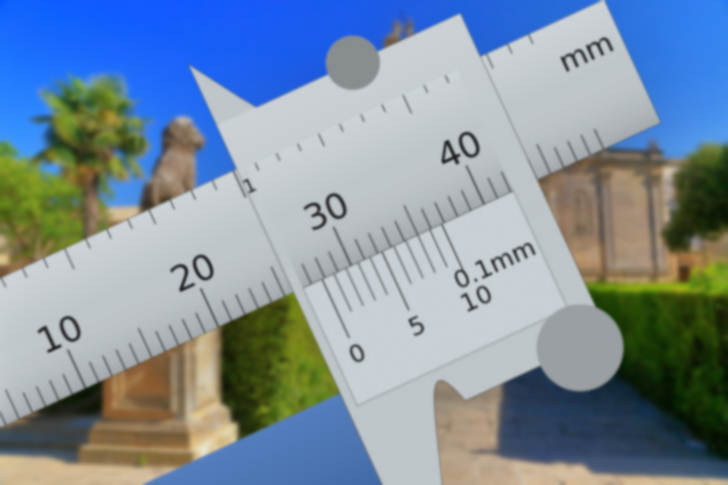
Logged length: 27.8 mm
